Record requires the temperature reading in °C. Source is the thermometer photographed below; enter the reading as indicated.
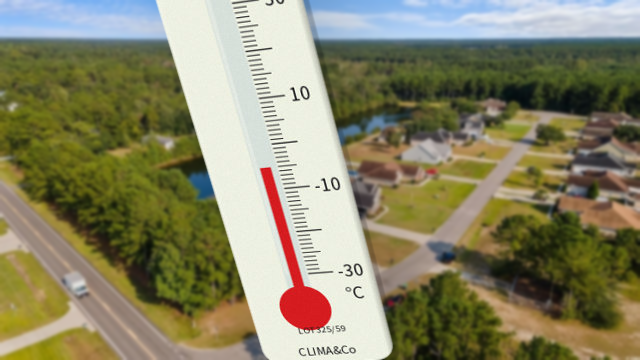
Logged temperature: -5 °C
